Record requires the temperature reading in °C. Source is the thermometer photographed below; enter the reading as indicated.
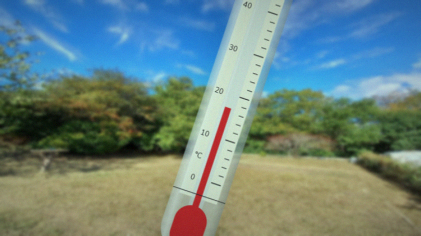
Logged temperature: 17 °C
